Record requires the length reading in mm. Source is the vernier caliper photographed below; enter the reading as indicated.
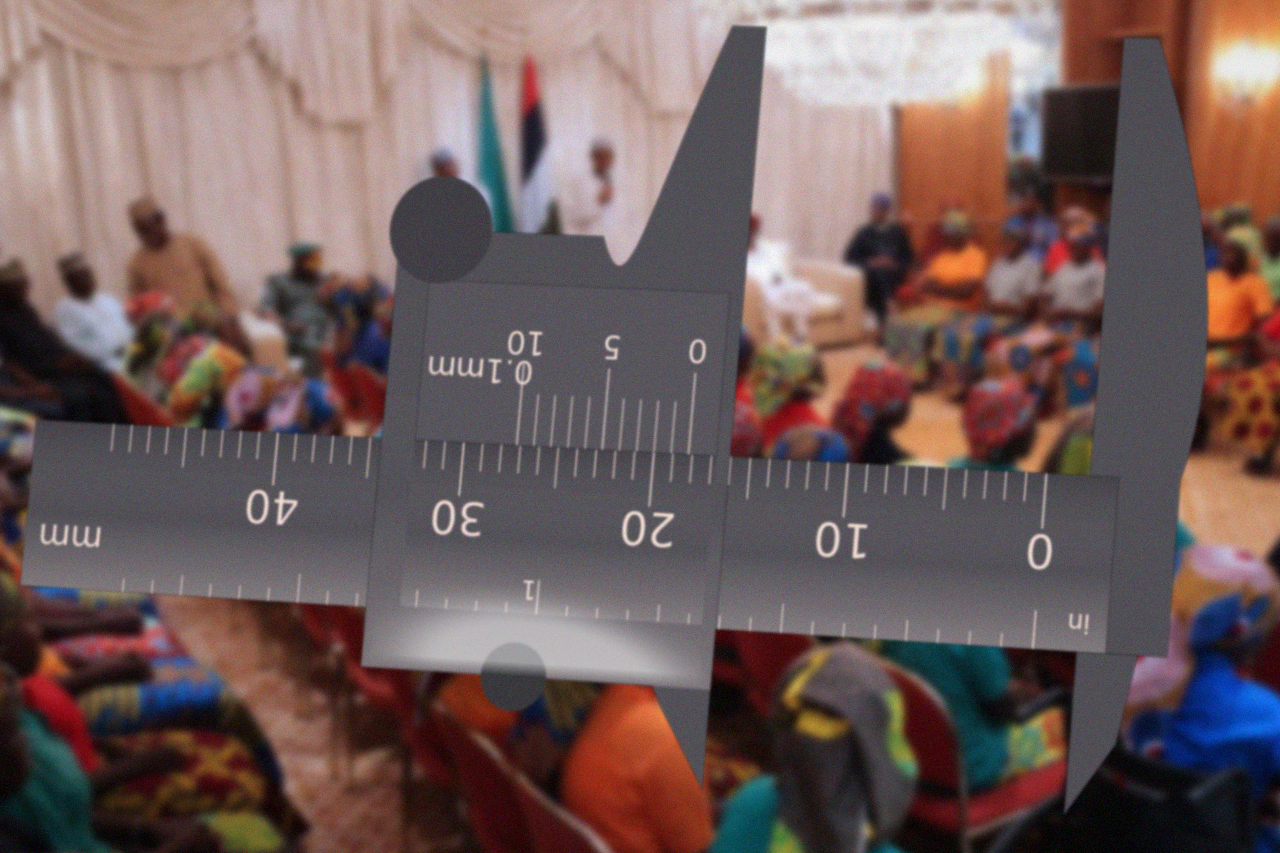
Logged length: 18.2 mm
